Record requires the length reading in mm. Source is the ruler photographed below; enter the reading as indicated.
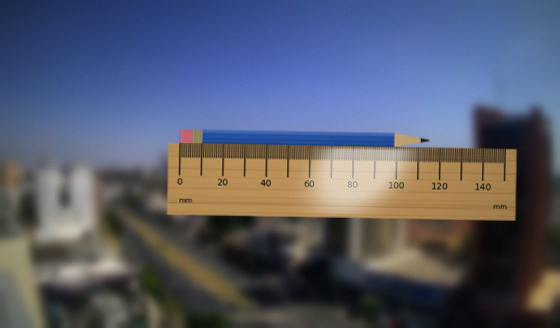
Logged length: 115 mm
